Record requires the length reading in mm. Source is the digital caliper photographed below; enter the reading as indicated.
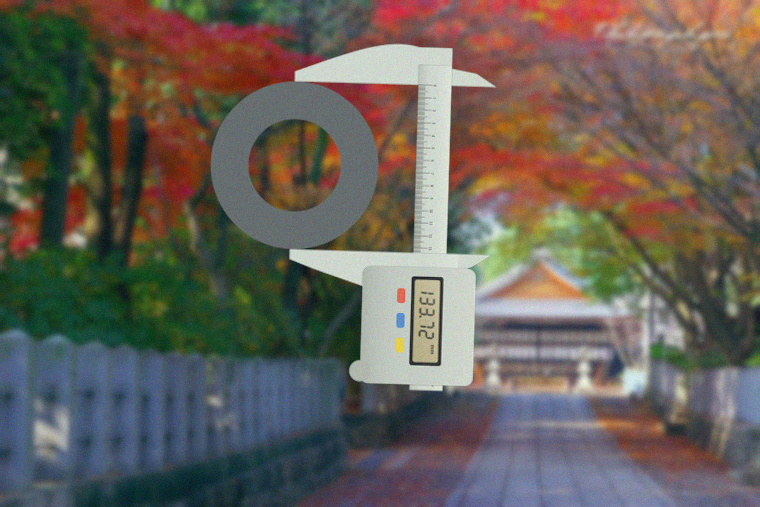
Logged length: 133.72 mm
